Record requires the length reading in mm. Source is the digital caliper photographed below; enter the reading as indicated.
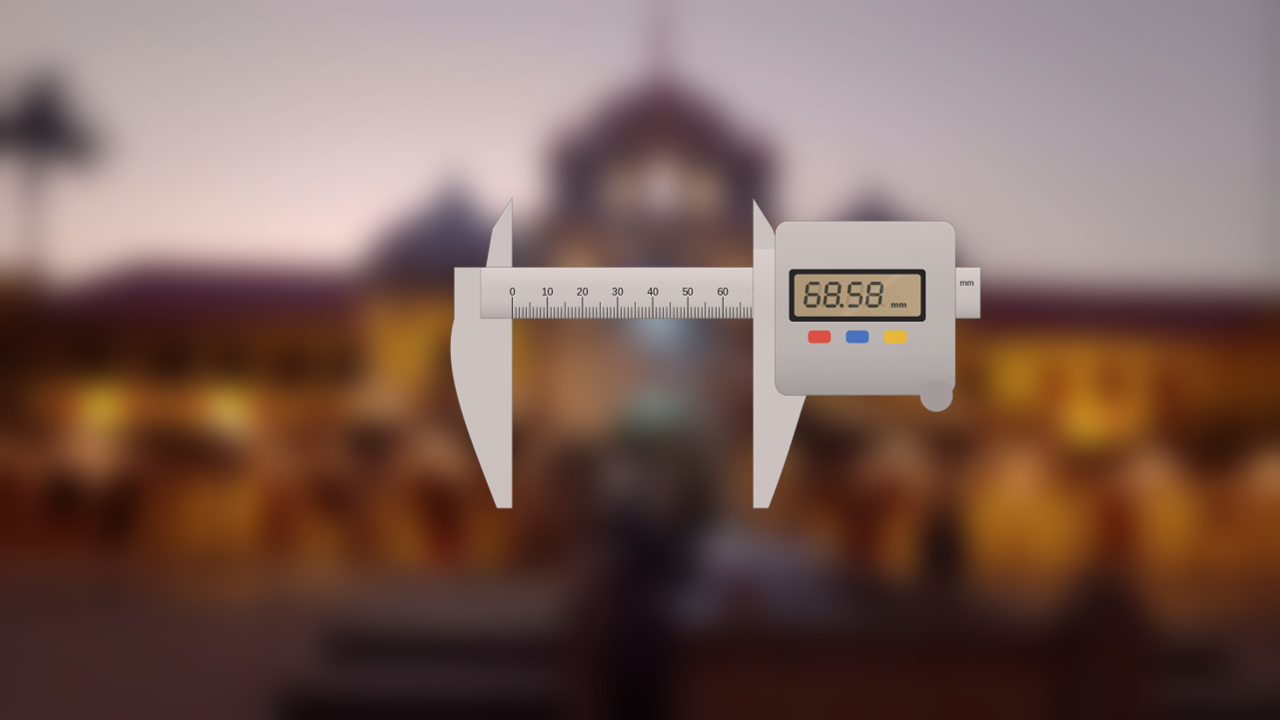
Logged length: 68.58 mm
